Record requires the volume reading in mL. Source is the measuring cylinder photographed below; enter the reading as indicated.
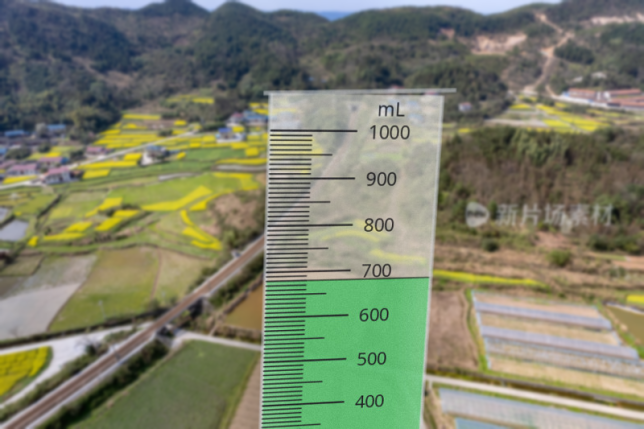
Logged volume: 680 mL
